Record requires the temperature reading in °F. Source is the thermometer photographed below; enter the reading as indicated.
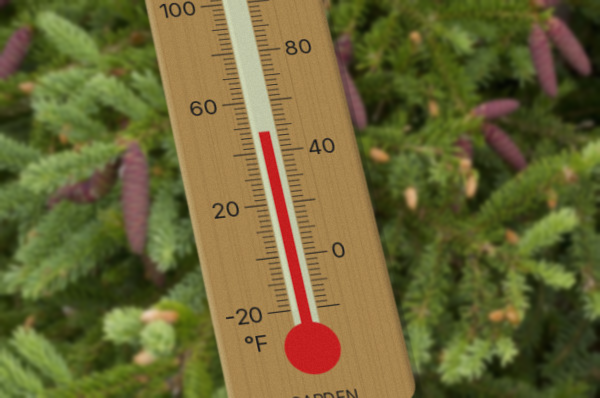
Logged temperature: 48 °F
